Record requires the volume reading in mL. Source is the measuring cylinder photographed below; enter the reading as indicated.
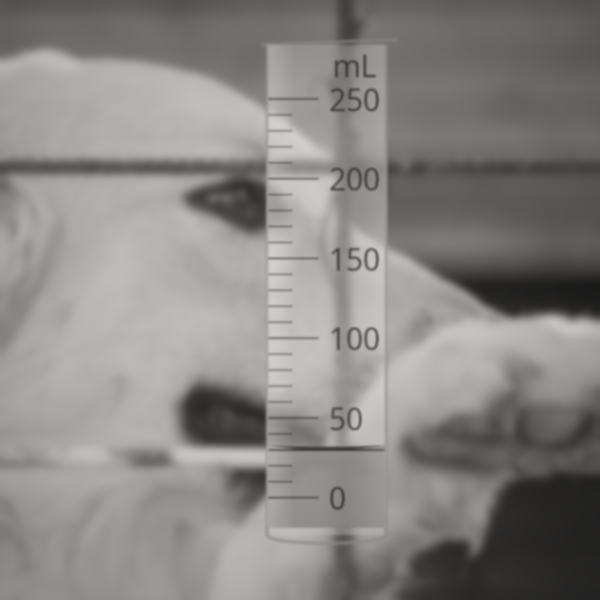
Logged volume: 30 mL
